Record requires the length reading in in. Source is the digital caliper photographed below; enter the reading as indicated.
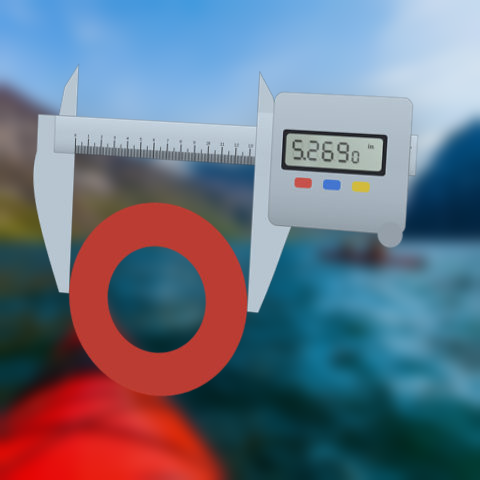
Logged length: 5.2690 in
